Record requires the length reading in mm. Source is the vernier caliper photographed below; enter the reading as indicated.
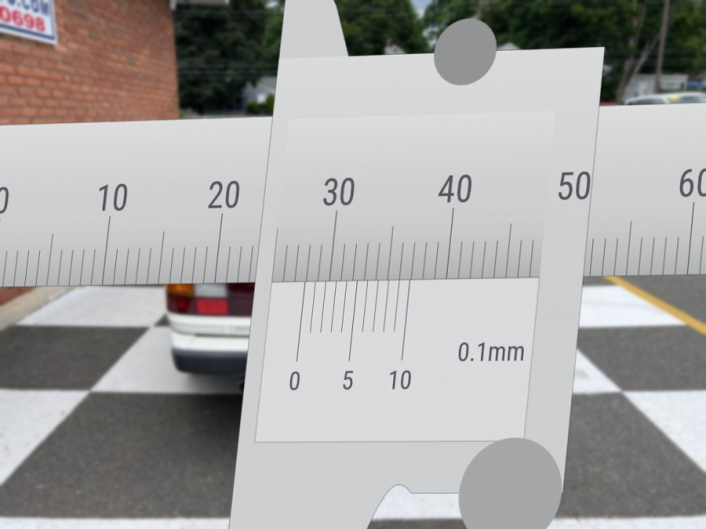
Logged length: 27.9 mm
